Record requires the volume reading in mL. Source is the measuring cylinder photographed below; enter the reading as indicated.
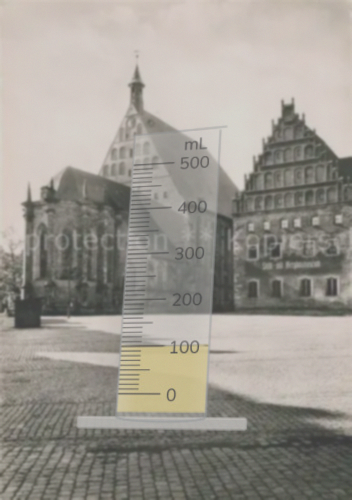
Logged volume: 100 mL
